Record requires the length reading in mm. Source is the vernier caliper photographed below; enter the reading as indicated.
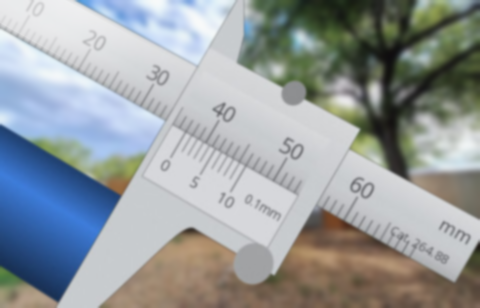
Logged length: 37.0 mm
